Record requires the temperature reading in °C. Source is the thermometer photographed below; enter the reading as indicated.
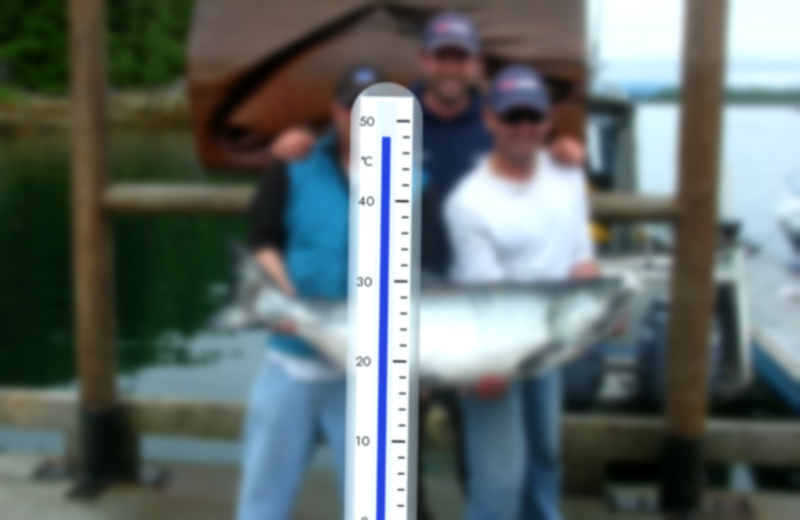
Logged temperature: 48 °C
